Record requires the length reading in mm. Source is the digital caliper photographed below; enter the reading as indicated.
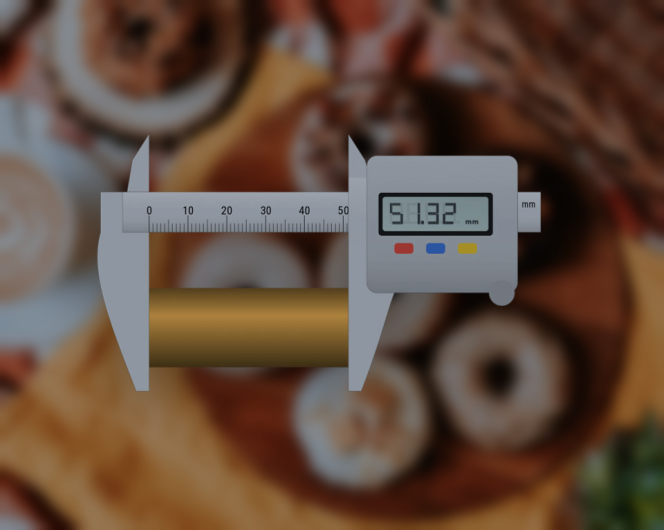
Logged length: 51.32 mm
